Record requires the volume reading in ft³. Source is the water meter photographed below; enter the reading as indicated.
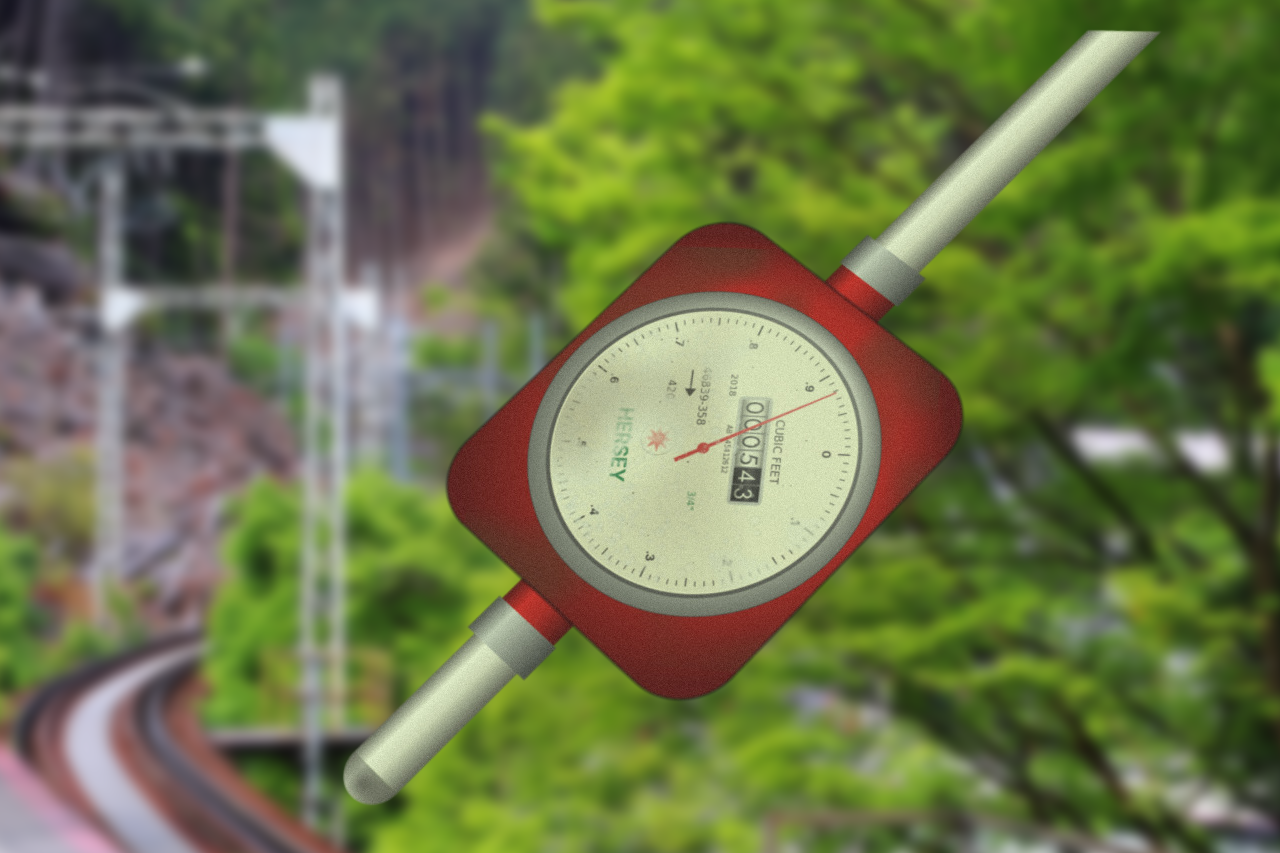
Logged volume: 542.92 ft³
